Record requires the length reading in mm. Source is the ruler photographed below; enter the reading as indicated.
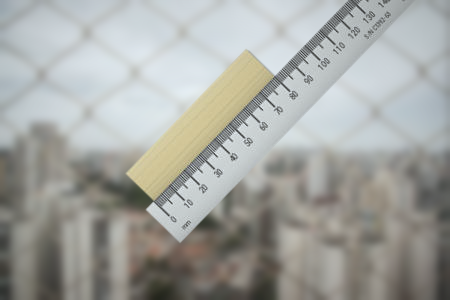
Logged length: 80 mm
